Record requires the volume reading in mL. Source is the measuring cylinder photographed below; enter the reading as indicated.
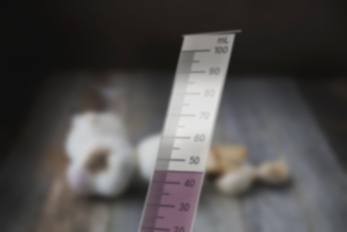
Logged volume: 45 mL
